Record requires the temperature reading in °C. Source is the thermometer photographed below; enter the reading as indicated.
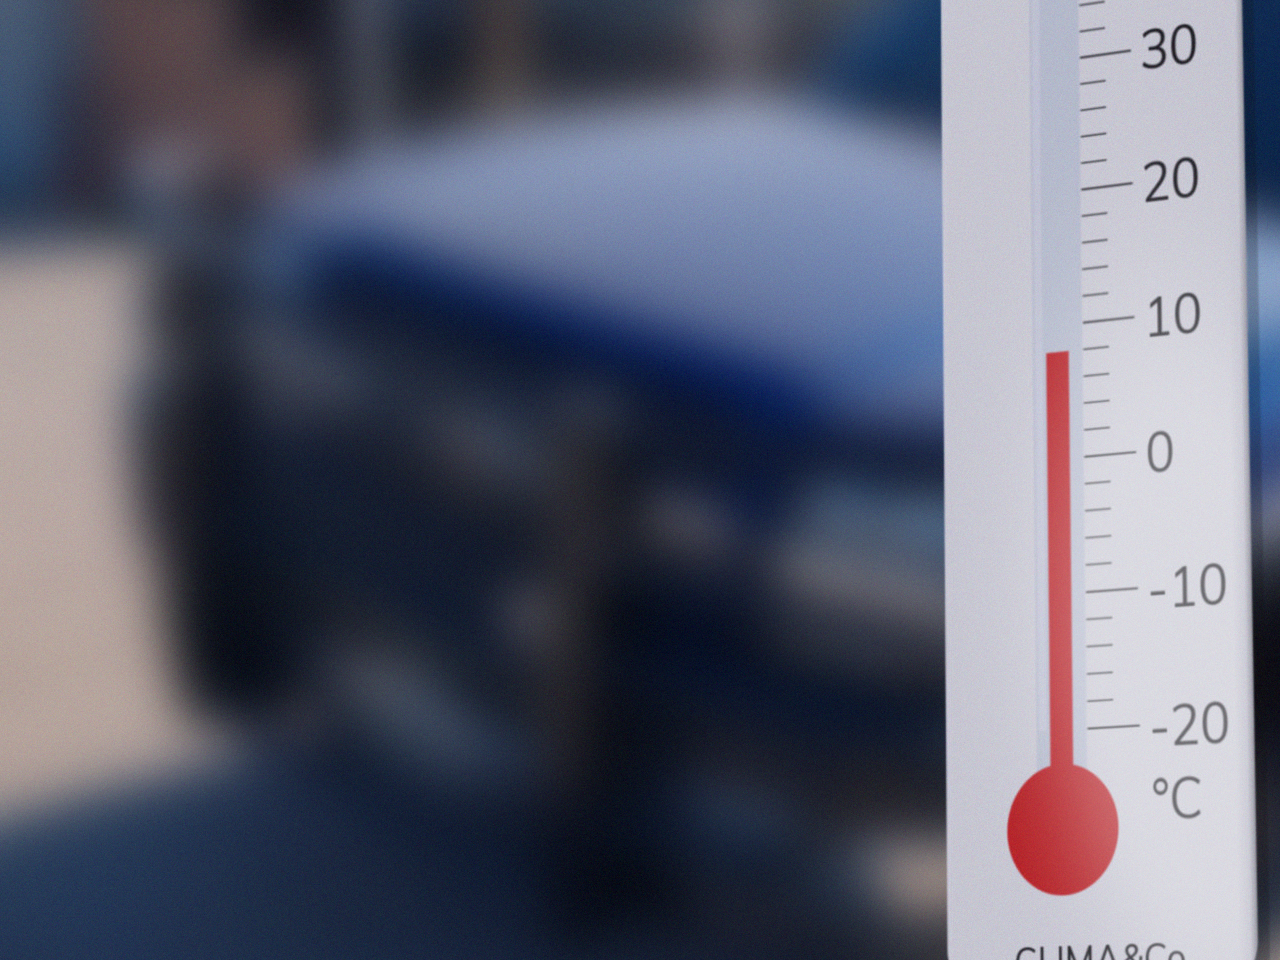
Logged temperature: 8 °C
